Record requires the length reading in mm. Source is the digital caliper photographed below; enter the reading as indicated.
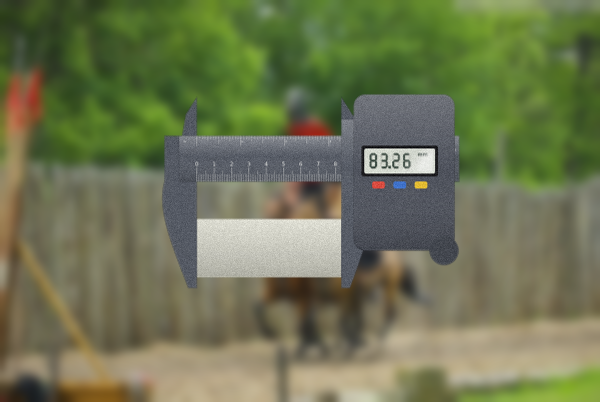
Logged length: 83.26 mm
